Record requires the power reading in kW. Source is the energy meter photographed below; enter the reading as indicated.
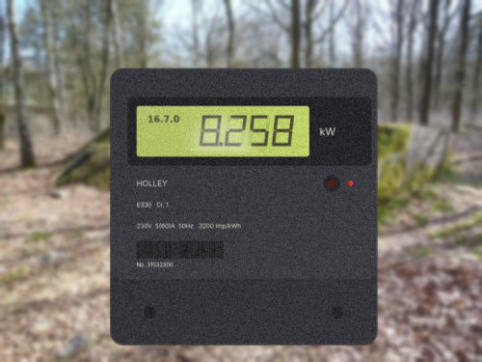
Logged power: 8.258 kW
